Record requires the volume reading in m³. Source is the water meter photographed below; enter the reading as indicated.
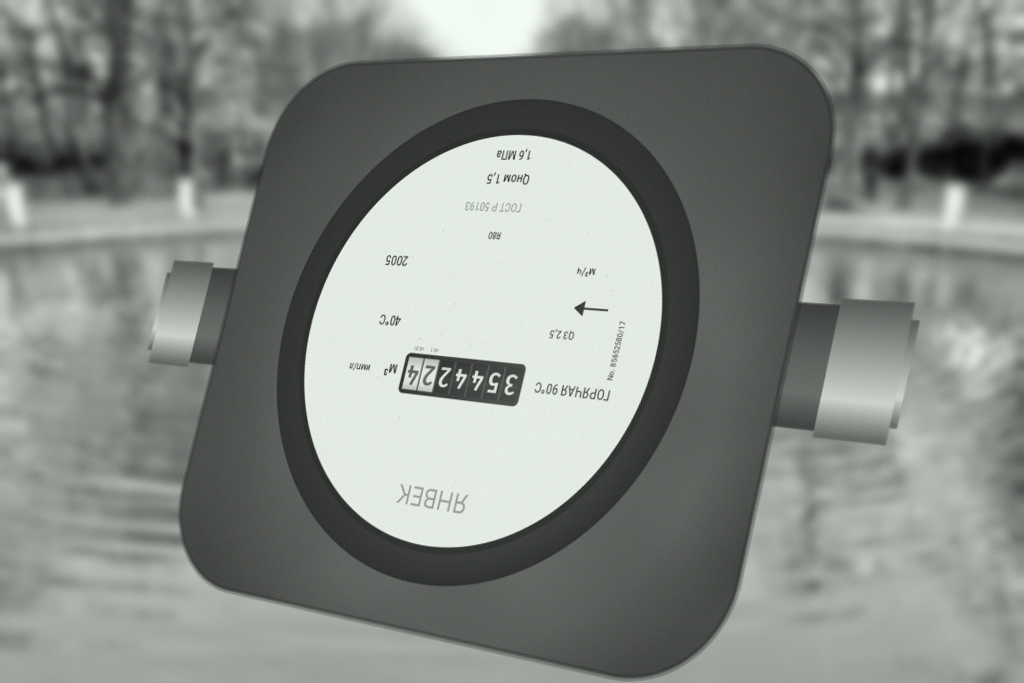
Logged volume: 35442.24 m³
